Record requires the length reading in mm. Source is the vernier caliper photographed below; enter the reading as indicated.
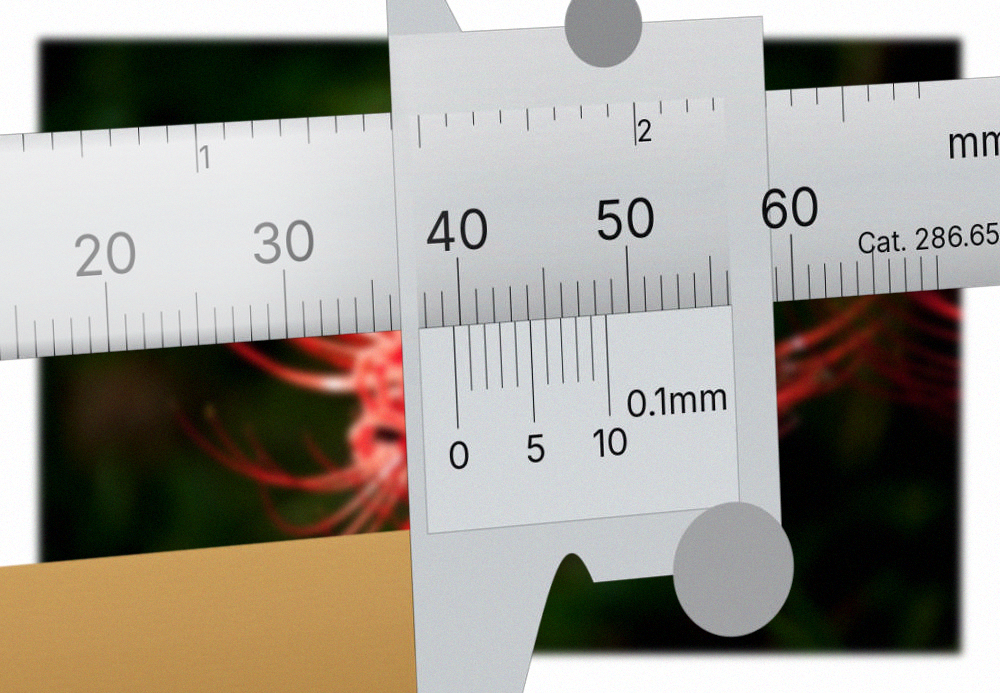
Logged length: 39.6 mm
